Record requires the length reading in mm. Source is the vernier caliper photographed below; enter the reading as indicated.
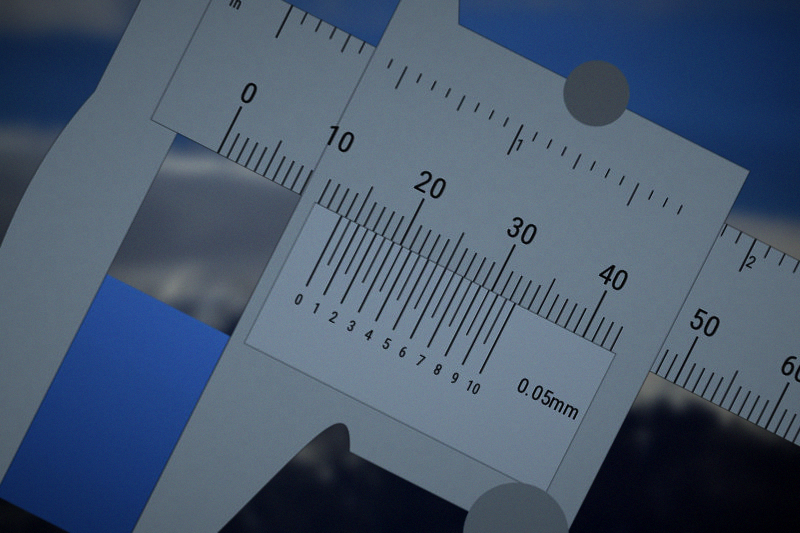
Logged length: 13.6 mm
